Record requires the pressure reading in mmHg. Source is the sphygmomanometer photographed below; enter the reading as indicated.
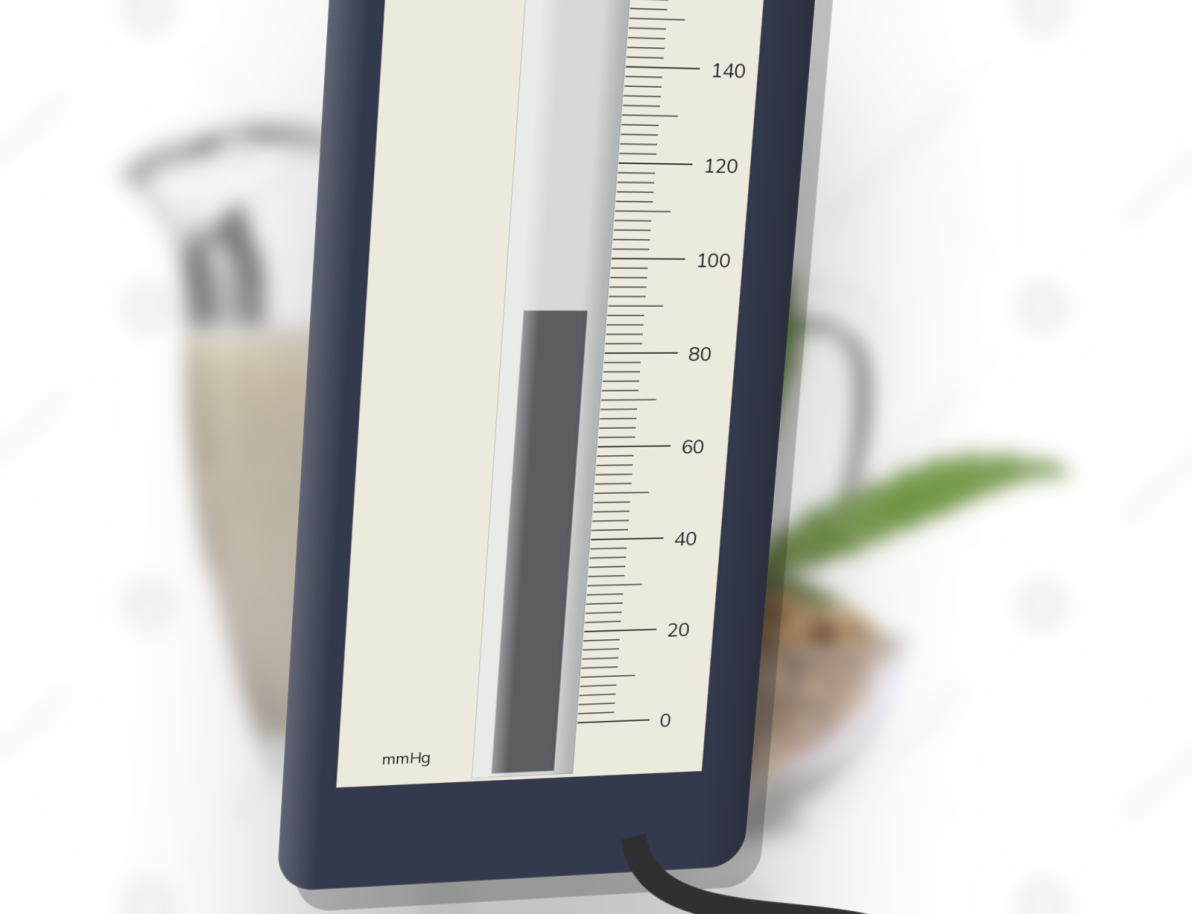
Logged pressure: 89 mmHg
